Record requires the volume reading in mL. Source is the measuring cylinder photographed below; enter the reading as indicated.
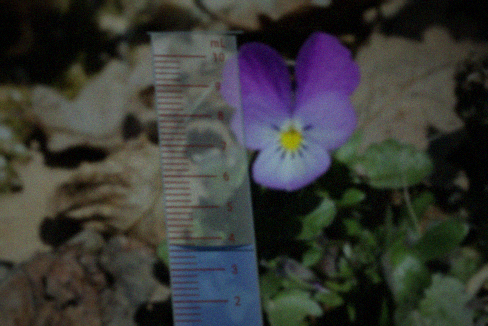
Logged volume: 3.6 mL
